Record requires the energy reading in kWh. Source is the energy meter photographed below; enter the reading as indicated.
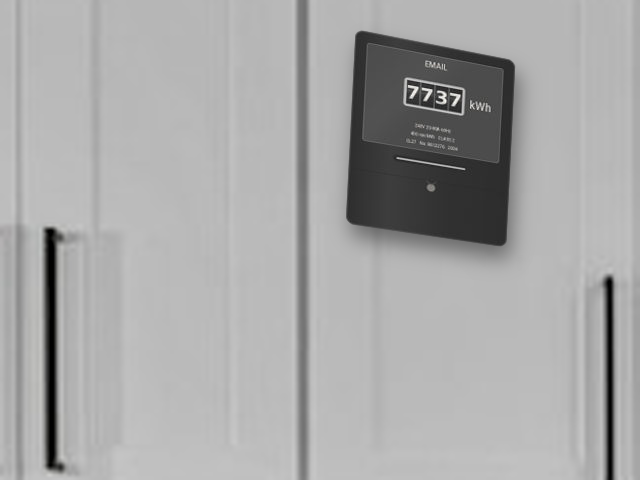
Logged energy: 7737 kWh
